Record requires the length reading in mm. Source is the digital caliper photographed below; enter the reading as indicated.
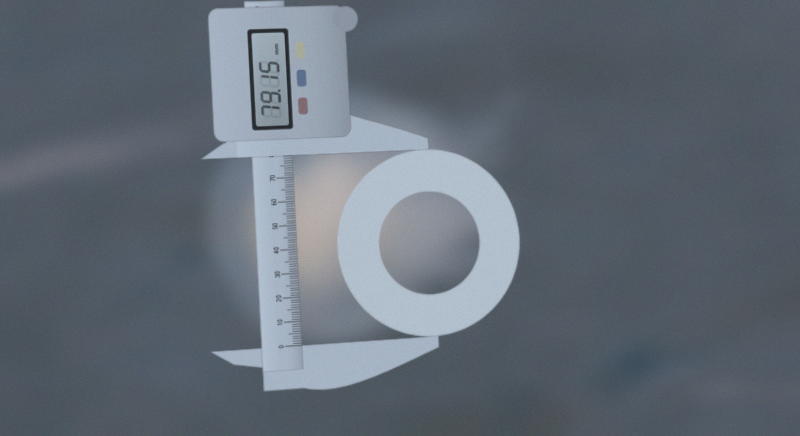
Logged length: 79.15 mm
